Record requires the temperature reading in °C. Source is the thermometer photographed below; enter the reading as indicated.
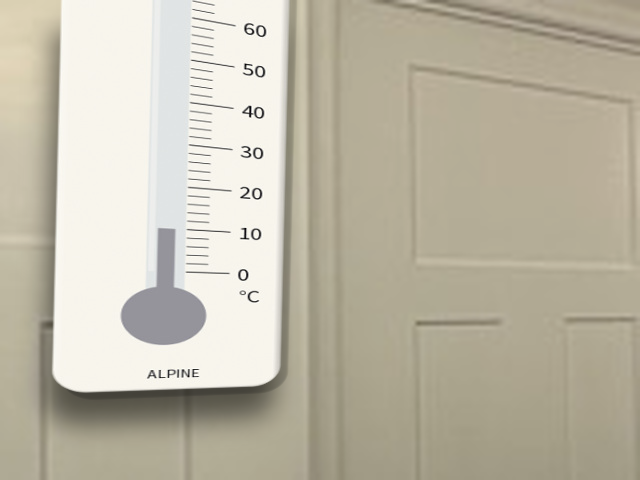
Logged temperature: 10 °C
